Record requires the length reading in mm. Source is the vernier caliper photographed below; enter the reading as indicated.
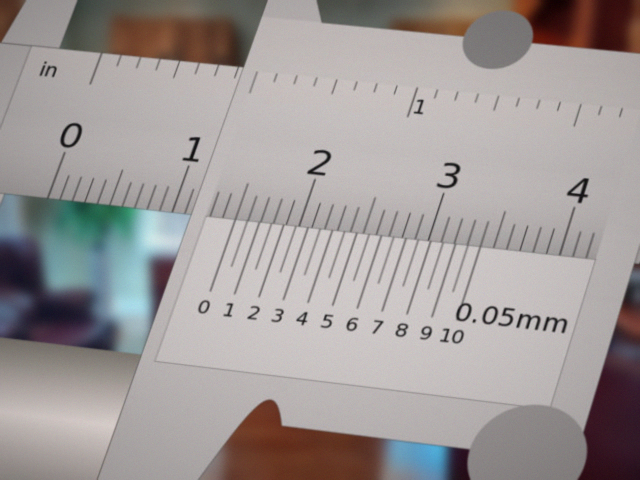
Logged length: 15.0 mm
